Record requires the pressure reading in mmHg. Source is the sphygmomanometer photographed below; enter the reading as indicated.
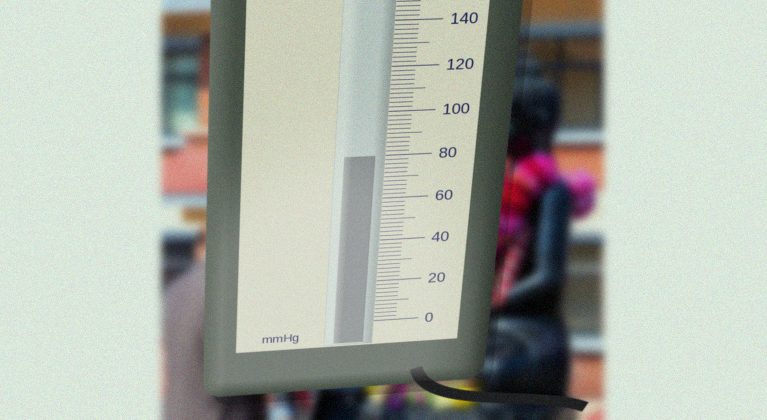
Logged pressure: 80 mmHg
